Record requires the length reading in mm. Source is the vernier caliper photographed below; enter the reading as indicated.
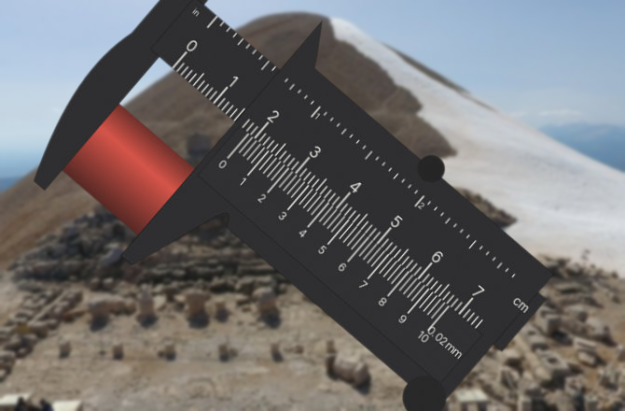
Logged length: 18.6 mm
